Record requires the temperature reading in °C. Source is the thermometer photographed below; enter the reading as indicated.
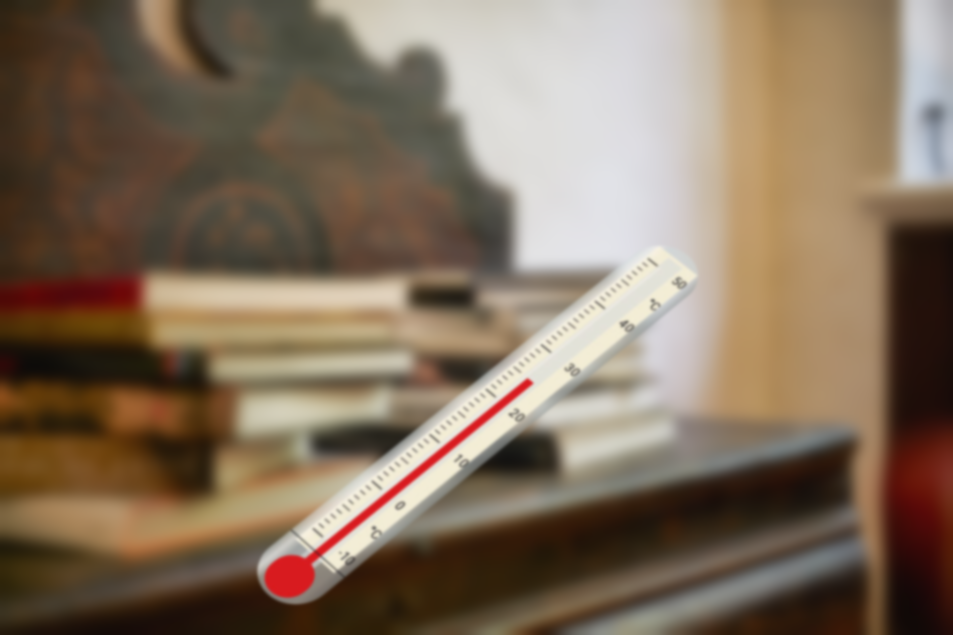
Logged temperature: 25 °C
